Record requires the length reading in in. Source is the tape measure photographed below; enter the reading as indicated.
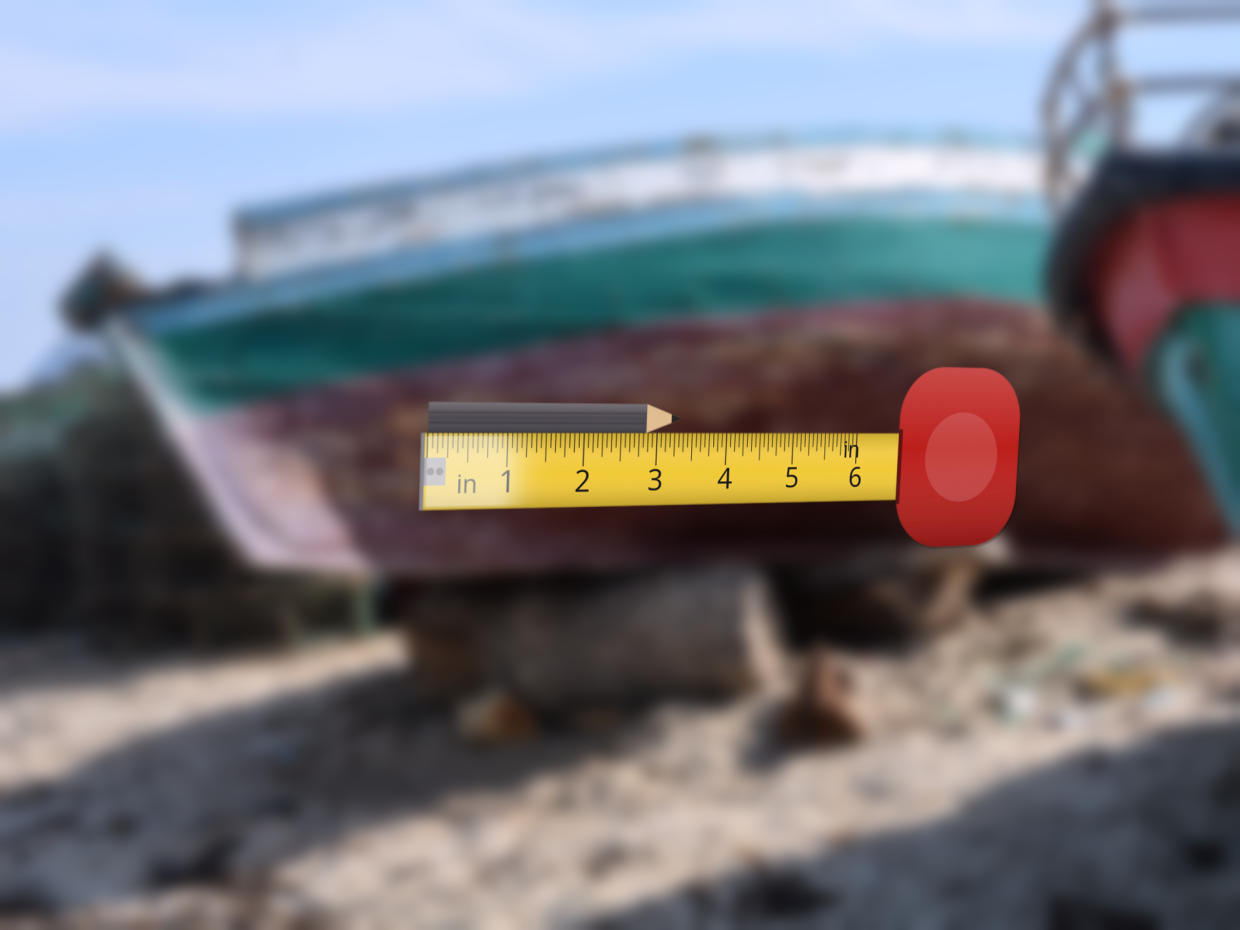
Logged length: 3.3125 in
